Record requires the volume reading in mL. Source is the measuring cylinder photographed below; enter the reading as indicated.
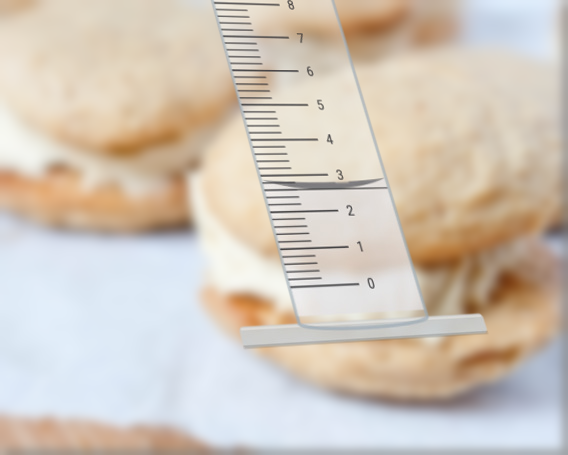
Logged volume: 2.6 mL
